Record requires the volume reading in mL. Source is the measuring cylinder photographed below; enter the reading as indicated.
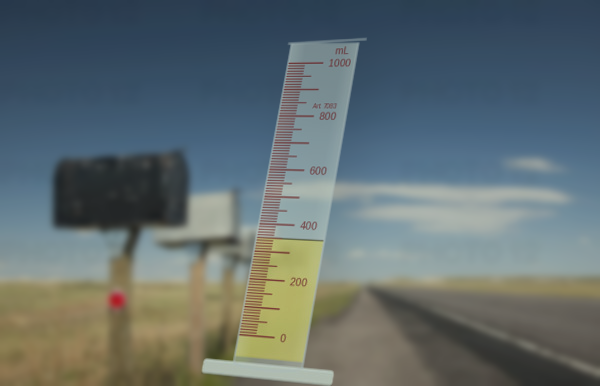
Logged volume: 350 mL
